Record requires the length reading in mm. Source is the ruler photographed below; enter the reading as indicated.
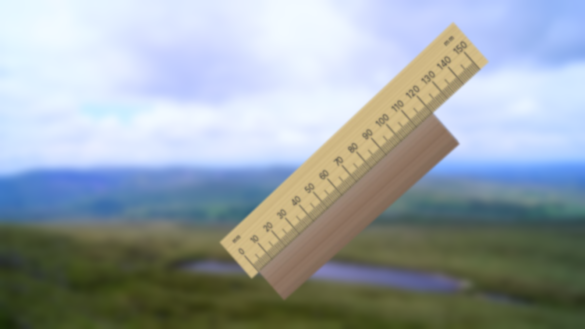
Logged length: 120 mm
